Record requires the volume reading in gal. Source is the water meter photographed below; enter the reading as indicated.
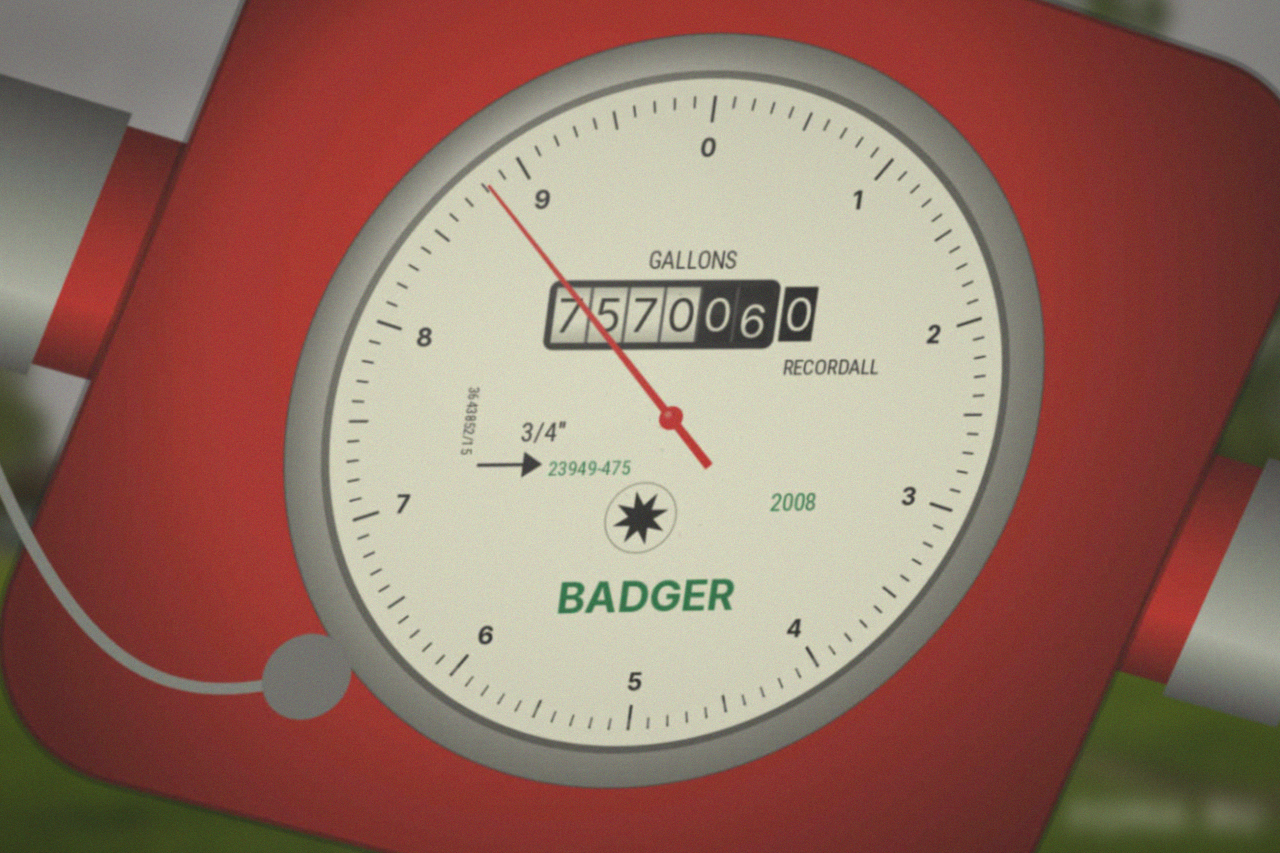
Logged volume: 7570058.8 gal
